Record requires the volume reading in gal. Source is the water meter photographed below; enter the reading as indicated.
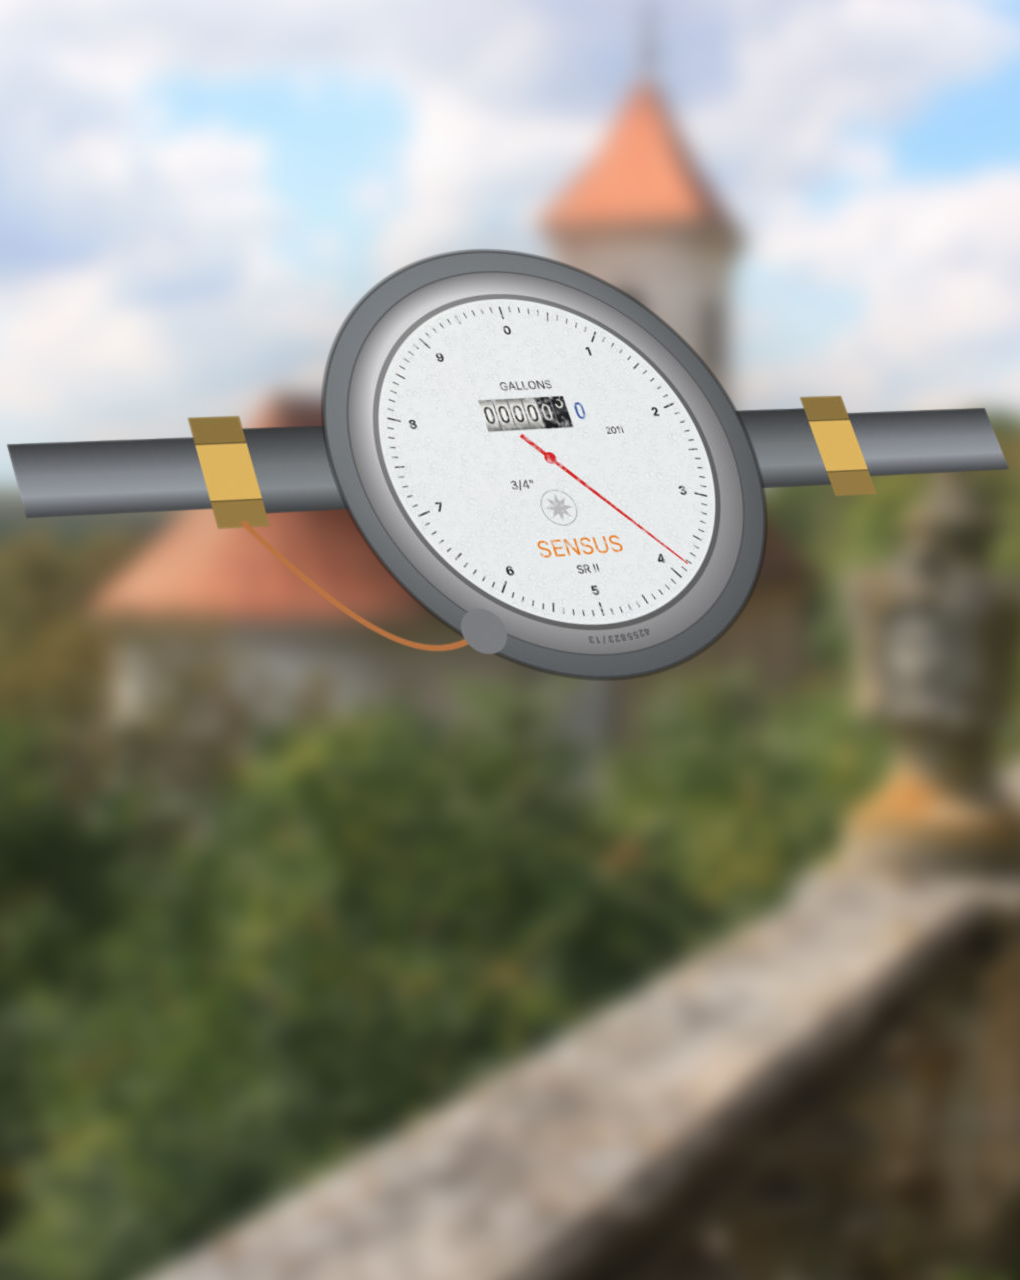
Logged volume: 33.8 gal
